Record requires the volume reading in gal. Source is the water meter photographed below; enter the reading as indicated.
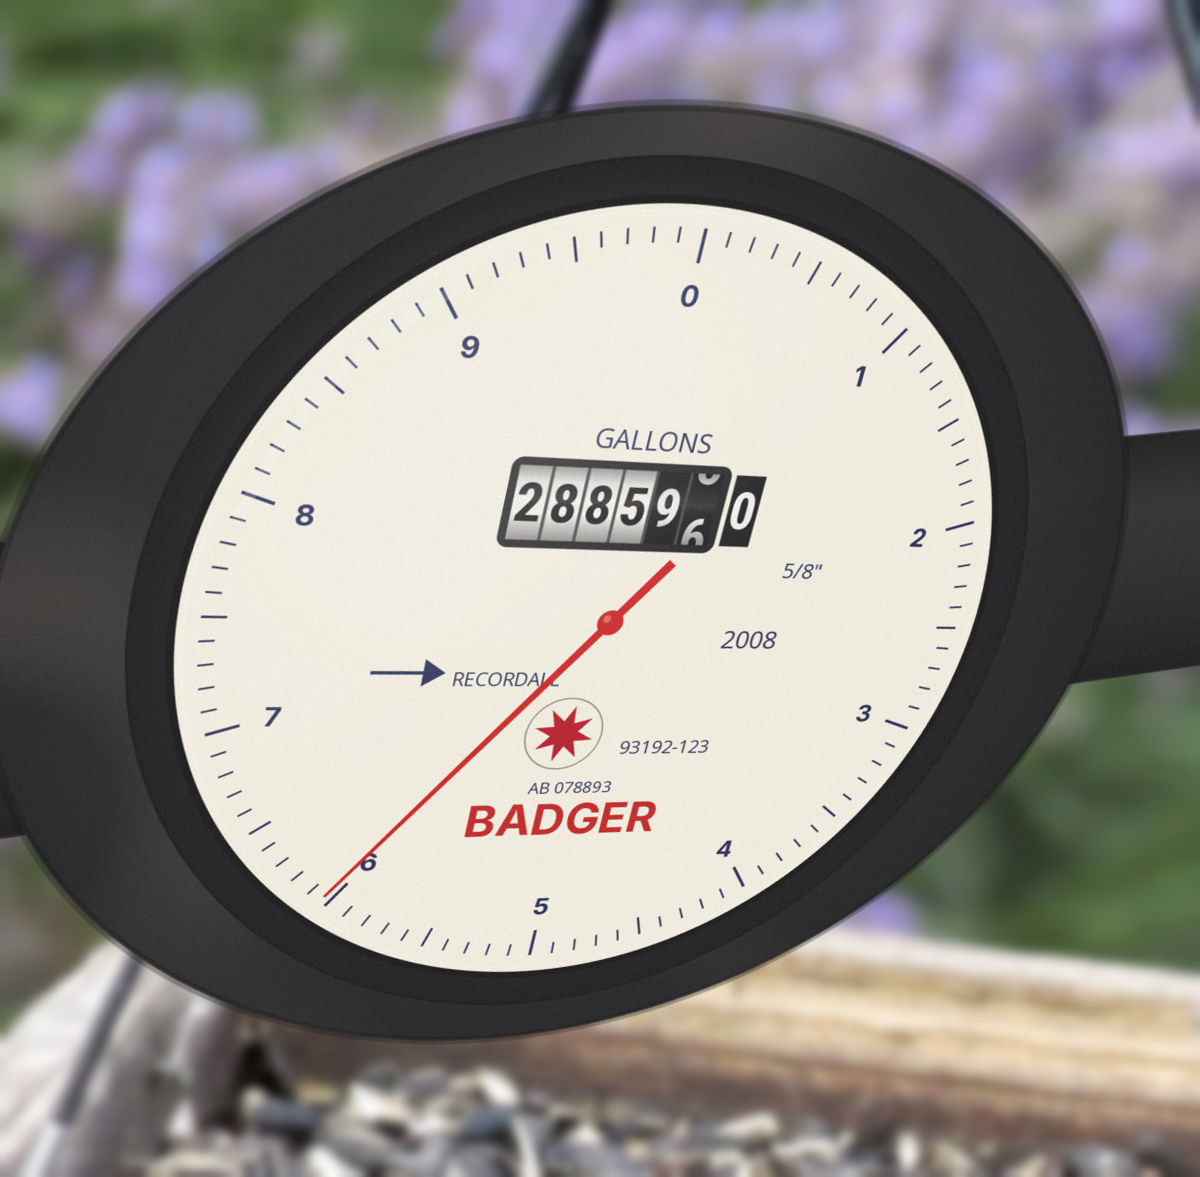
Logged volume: 2885956.0 gal
